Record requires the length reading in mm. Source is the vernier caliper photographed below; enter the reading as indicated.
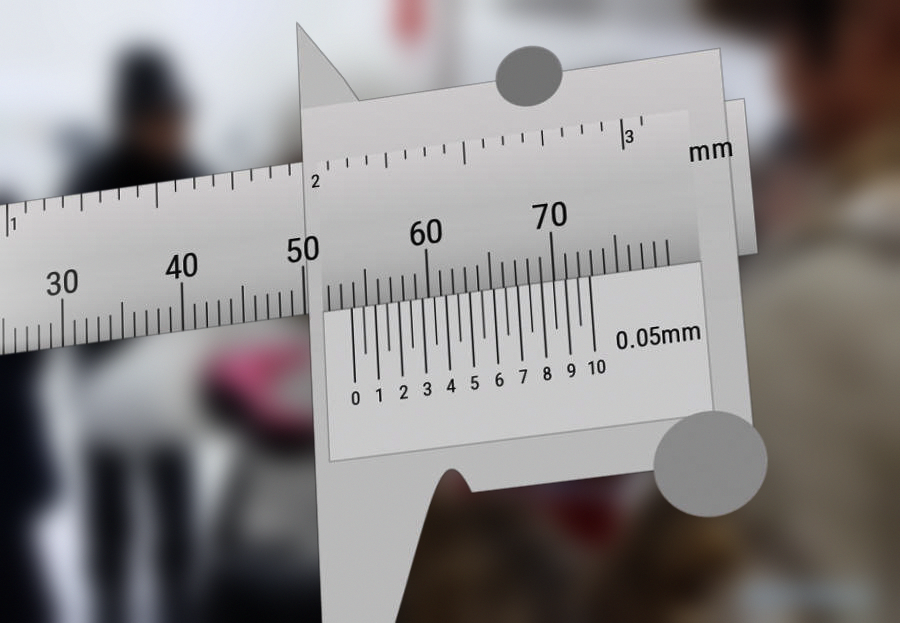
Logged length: 53.8 mm
